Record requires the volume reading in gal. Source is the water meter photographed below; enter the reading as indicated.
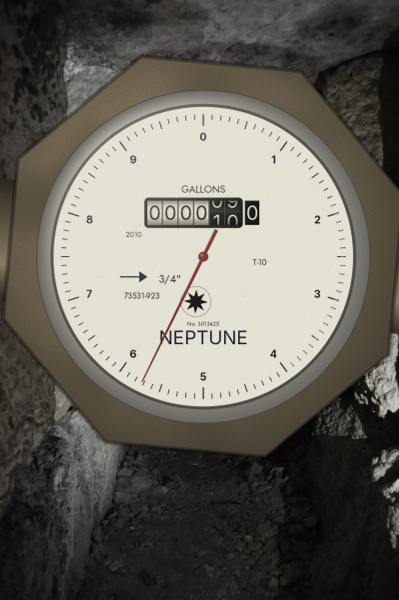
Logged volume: 95.7 gal
